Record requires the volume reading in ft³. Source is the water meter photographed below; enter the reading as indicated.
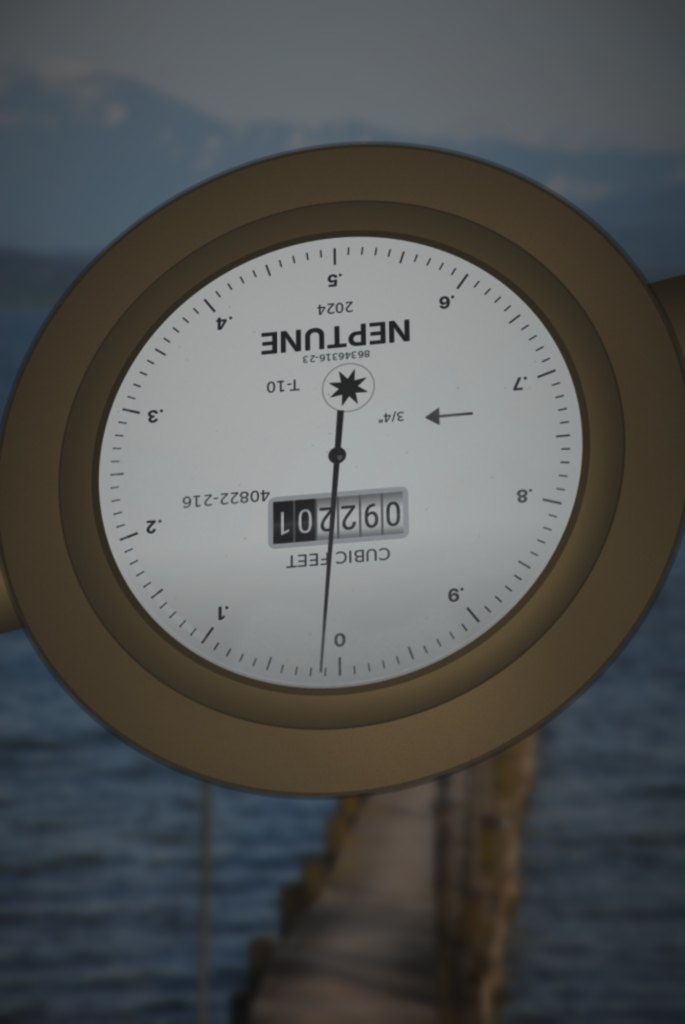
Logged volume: 92201.01 ft³
